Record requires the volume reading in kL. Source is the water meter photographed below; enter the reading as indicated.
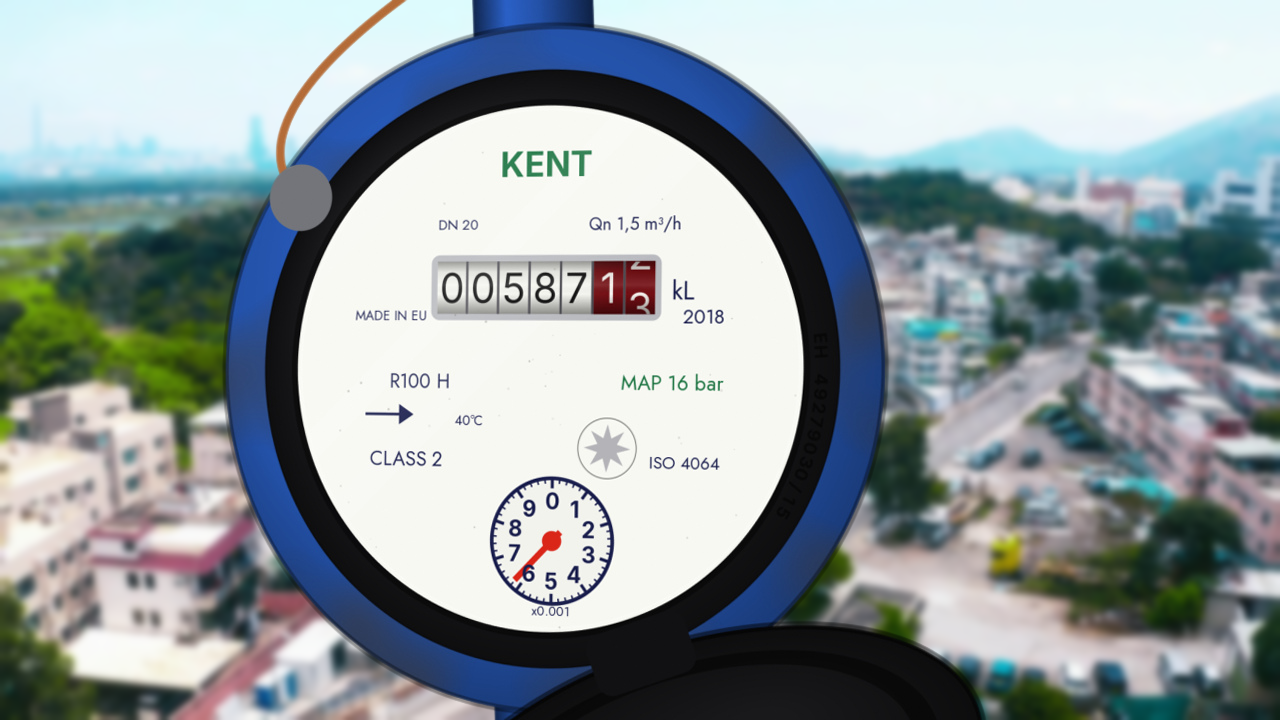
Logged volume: 587.126 kL
